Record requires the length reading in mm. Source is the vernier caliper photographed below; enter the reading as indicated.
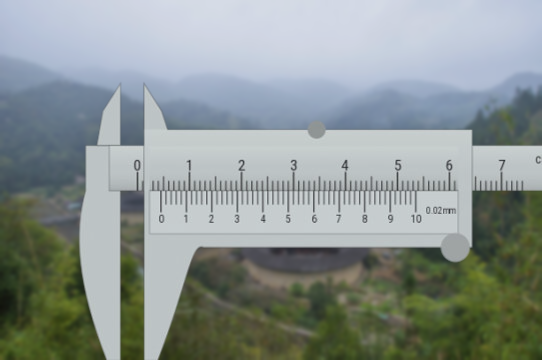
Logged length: 4.5 mm
